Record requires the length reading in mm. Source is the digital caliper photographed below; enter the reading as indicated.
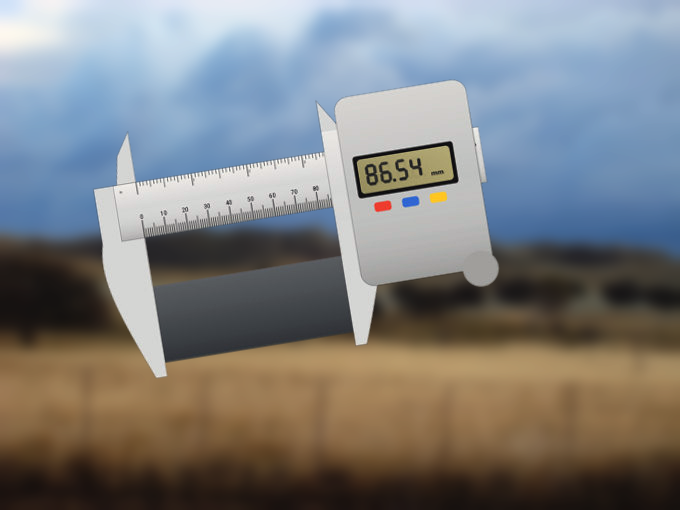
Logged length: 86.54 mm
